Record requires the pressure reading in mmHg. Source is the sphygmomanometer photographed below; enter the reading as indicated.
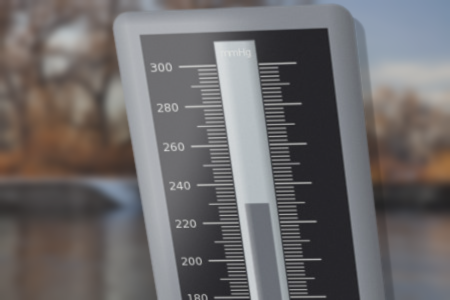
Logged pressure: 230 mmHg
